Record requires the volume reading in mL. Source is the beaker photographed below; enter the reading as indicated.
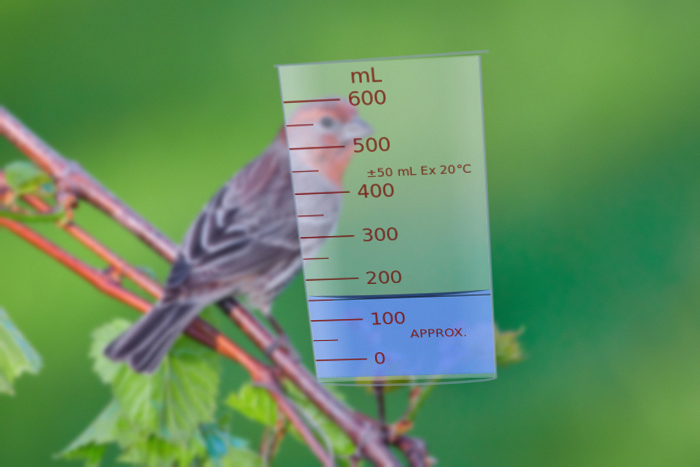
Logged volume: 150 mL
